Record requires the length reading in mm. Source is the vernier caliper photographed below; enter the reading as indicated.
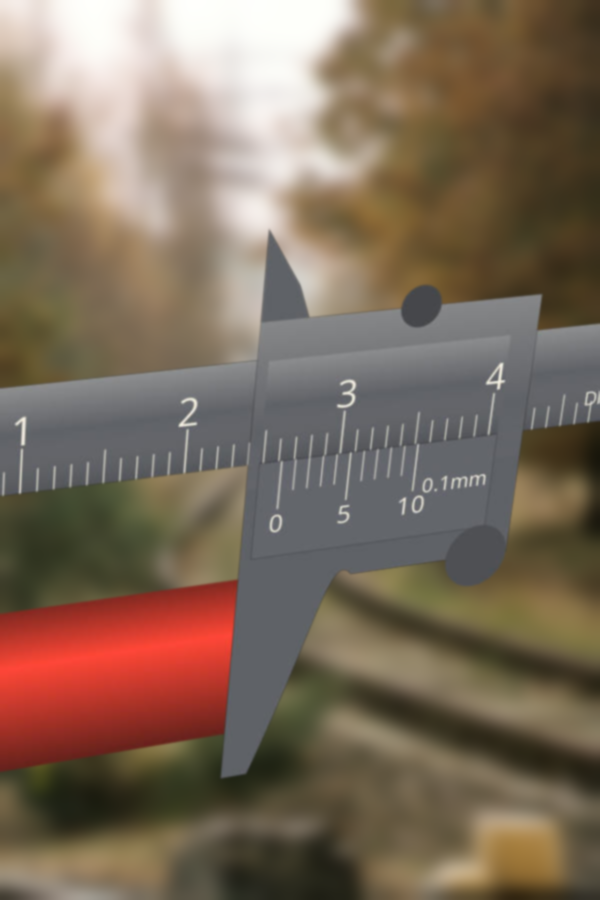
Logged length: 26.2 mm
